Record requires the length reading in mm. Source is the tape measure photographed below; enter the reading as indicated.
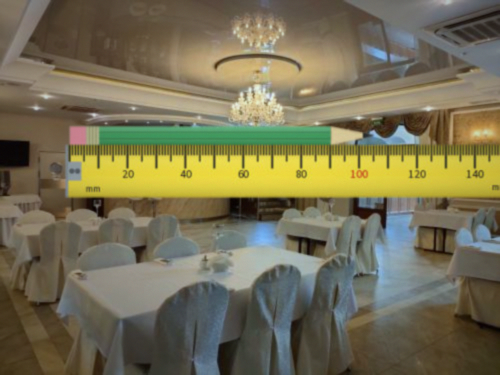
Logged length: 105 mm
